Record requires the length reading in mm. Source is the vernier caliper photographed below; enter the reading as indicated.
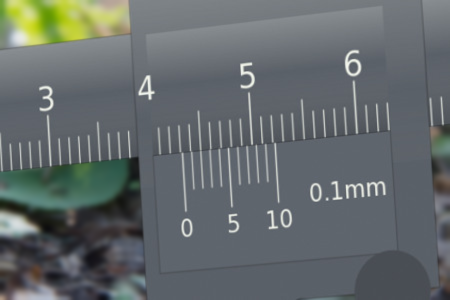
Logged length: 43.2 mm
